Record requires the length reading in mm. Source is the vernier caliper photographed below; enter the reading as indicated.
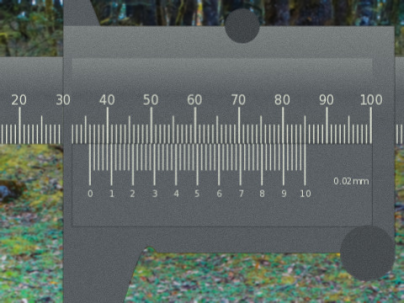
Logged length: 36.0 mm
